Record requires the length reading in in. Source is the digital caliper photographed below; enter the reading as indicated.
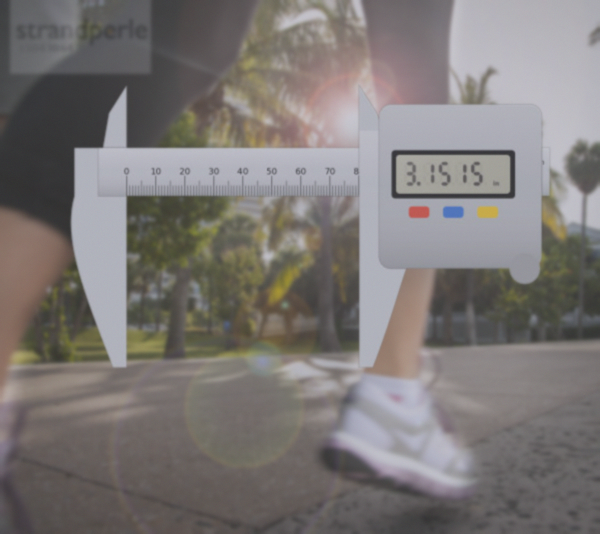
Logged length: 3.1515 in
